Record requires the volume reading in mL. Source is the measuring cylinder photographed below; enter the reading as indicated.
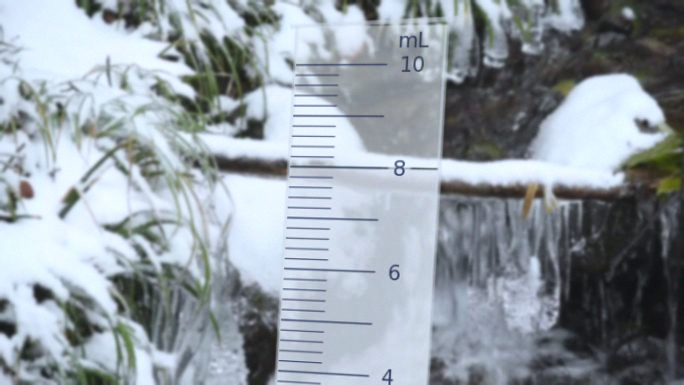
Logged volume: 8 mL
